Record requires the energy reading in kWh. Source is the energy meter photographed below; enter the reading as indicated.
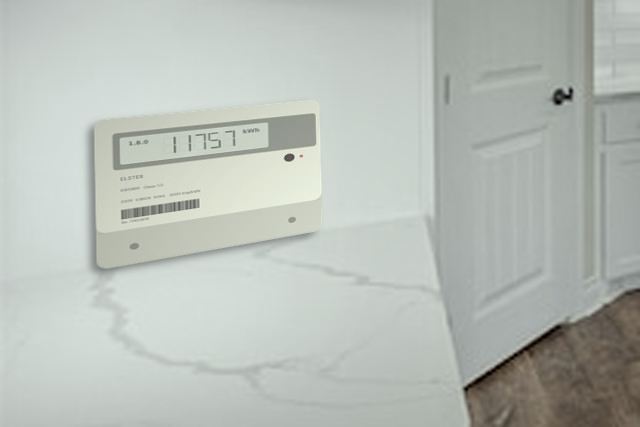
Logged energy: 11757 kWh
